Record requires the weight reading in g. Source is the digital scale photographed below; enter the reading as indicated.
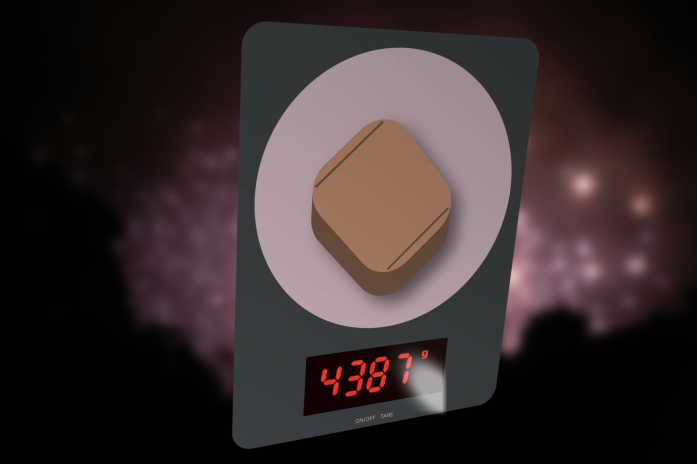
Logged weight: 4387 g
